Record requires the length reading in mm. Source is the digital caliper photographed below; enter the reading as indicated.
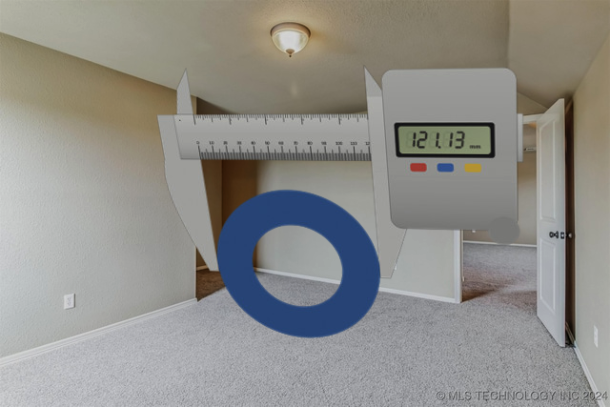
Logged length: 121.13 mm
